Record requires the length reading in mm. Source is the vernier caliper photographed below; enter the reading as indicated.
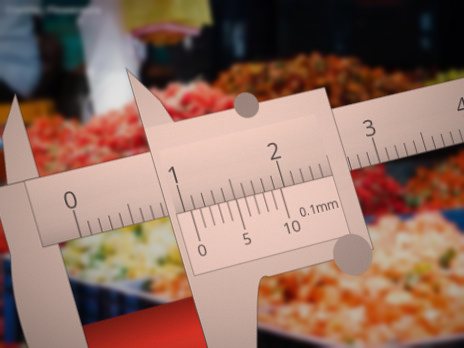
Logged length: 10.6 mm
